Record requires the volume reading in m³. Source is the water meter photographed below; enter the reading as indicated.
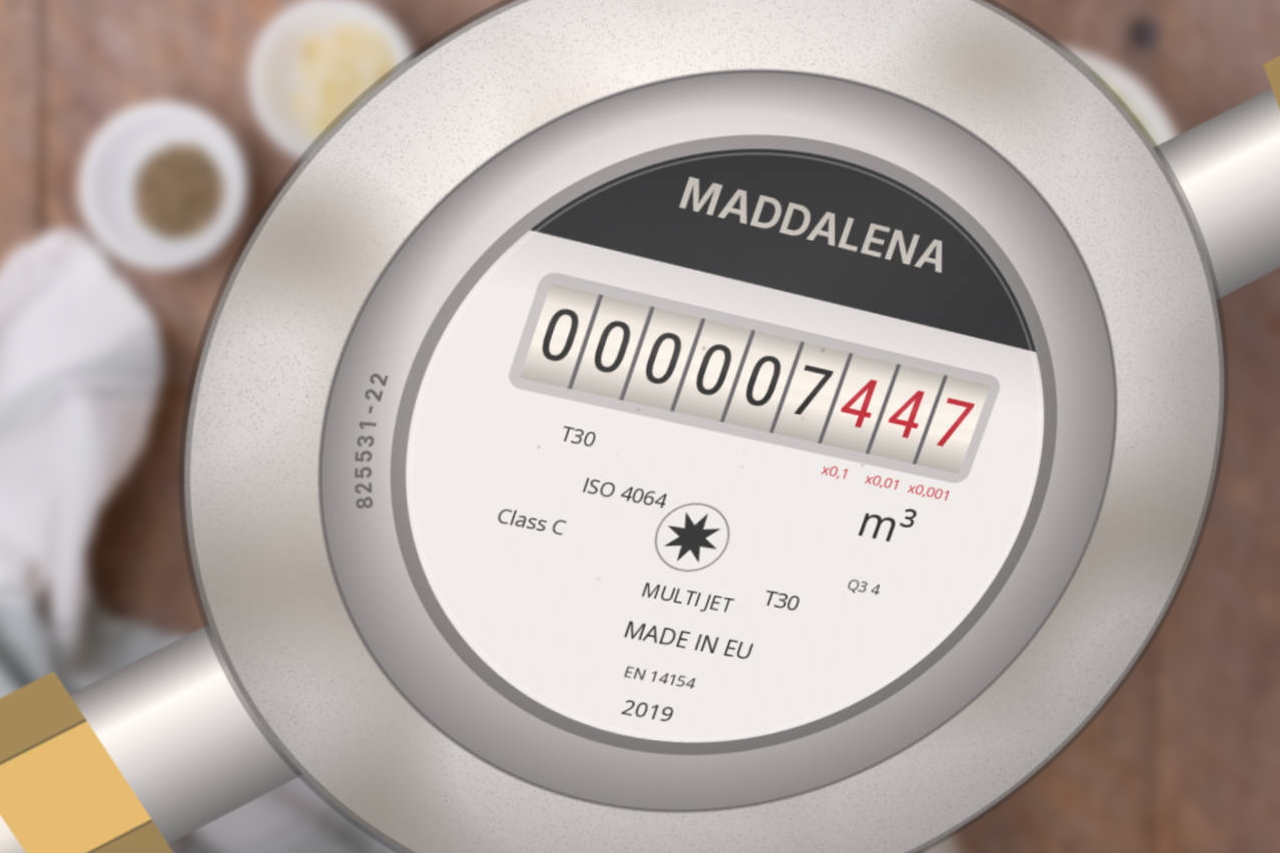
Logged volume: 7.447 m³
